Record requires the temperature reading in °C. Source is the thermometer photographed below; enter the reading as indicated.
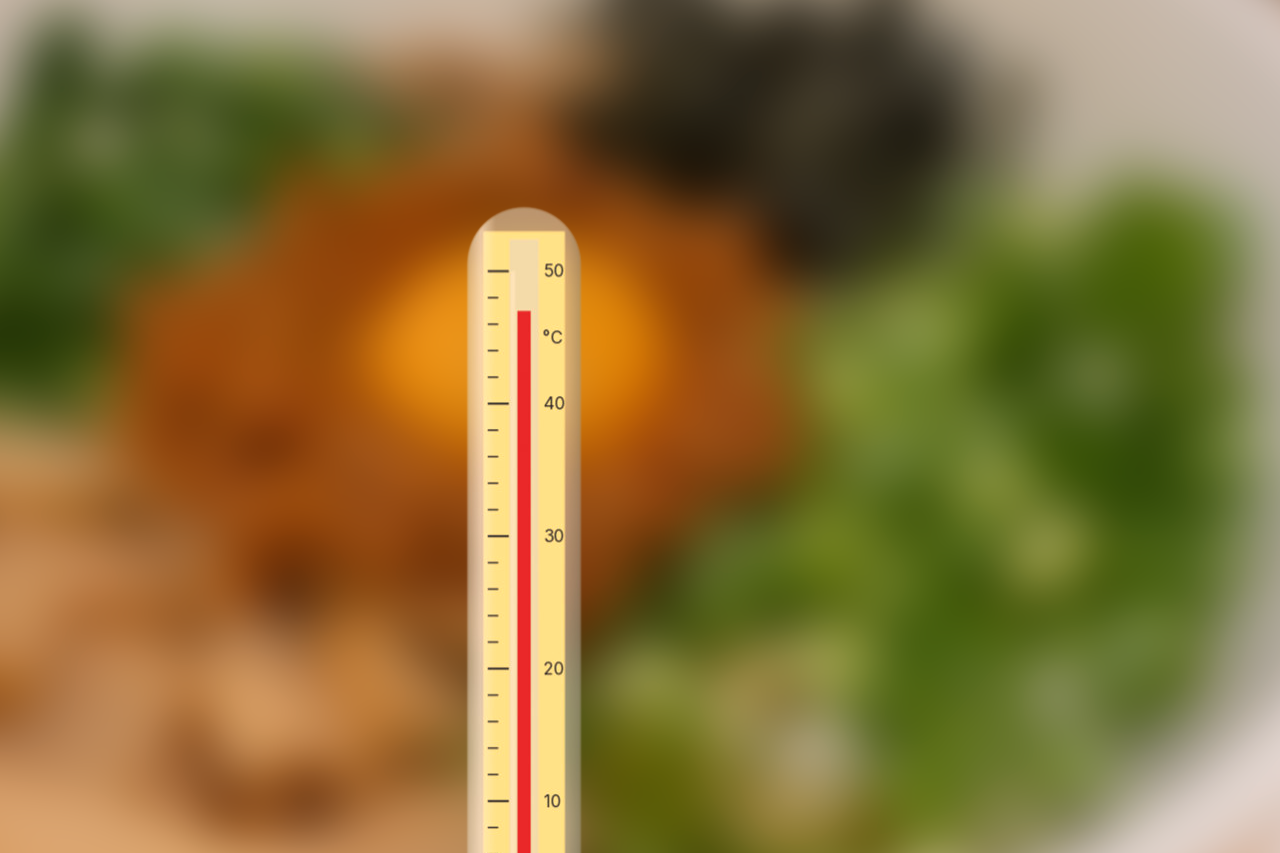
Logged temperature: 47 °C
